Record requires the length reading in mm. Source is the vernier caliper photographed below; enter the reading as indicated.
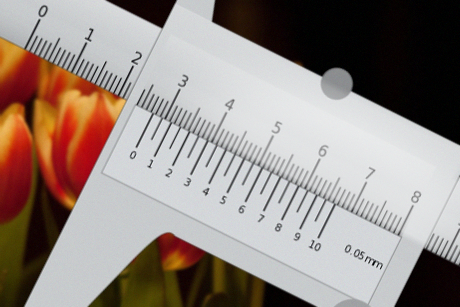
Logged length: 27.5 mm
